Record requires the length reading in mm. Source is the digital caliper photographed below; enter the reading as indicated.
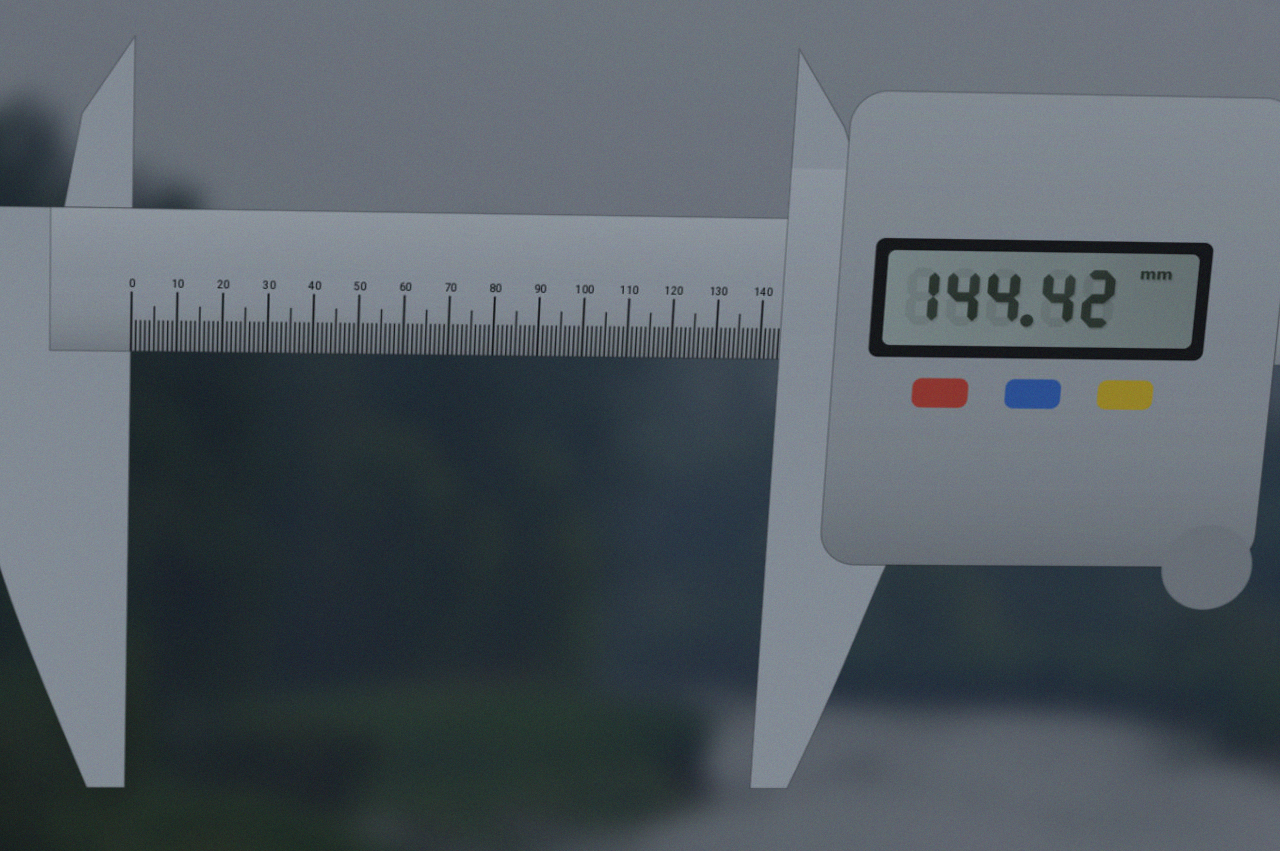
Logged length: 144.42 mm
